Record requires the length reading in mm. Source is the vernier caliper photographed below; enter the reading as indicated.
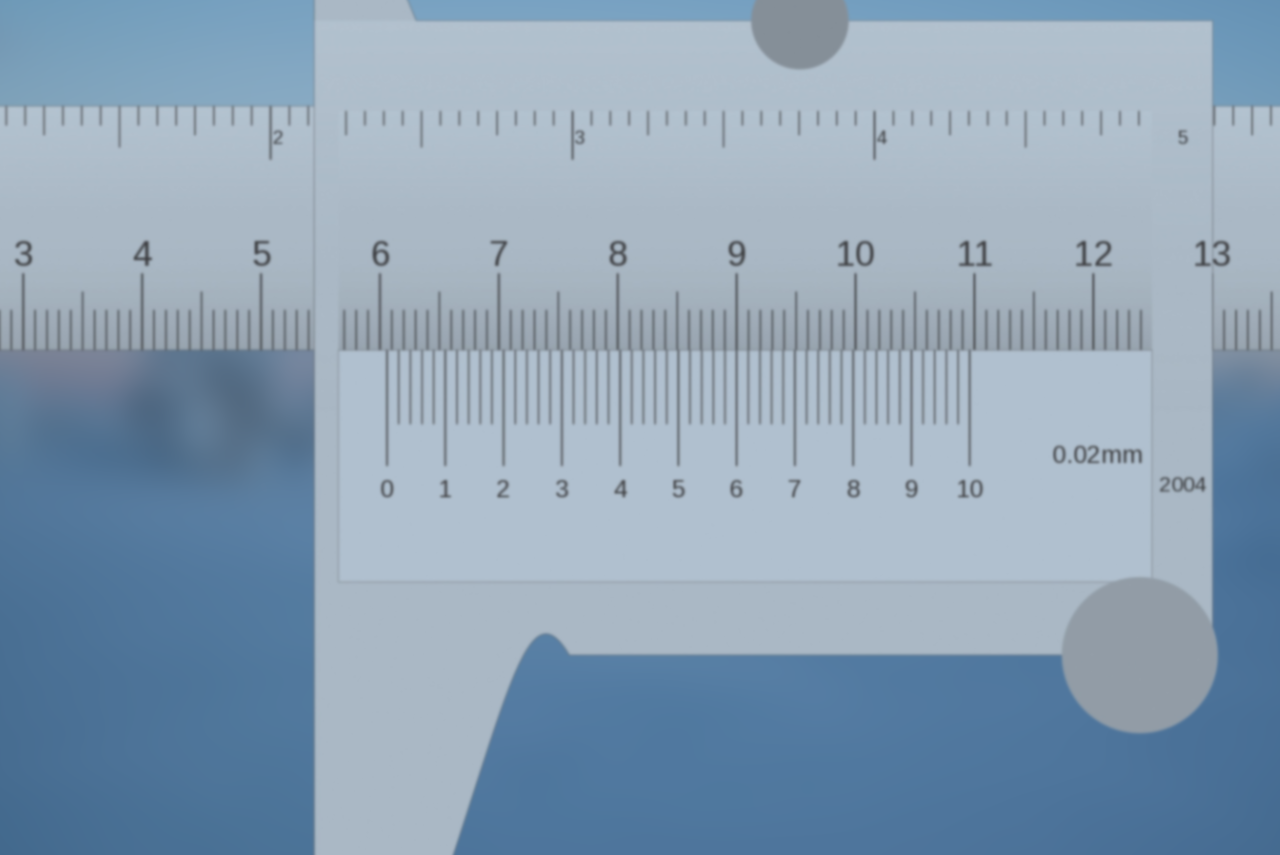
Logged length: 60.6 mm
